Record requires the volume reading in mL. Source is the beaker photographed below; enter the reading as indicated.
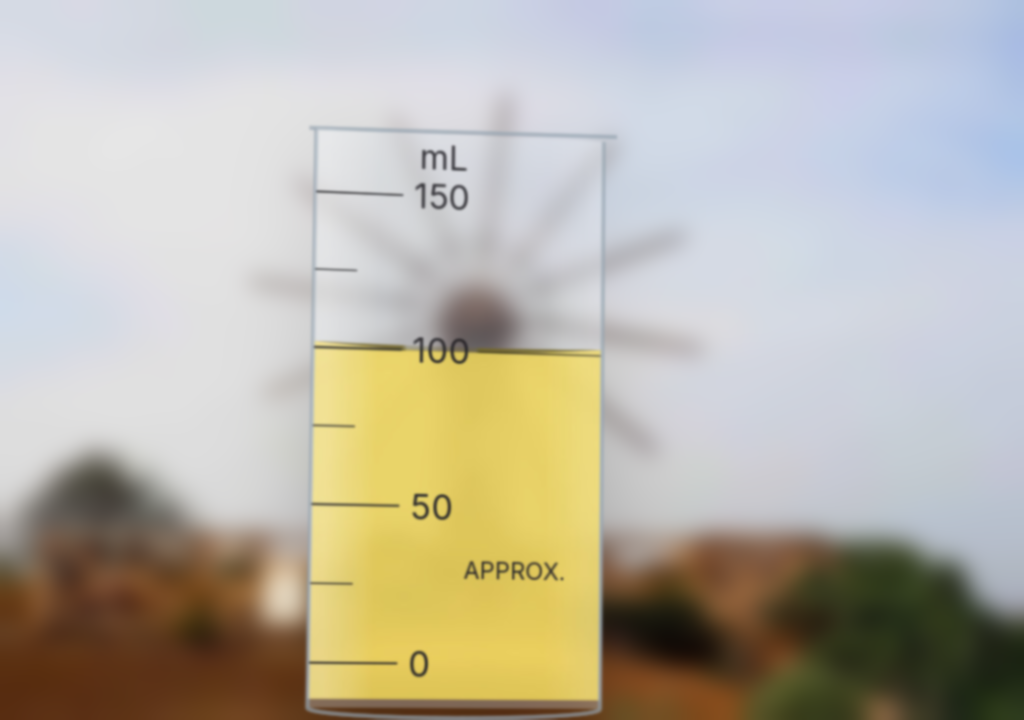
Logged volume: 100 mL
